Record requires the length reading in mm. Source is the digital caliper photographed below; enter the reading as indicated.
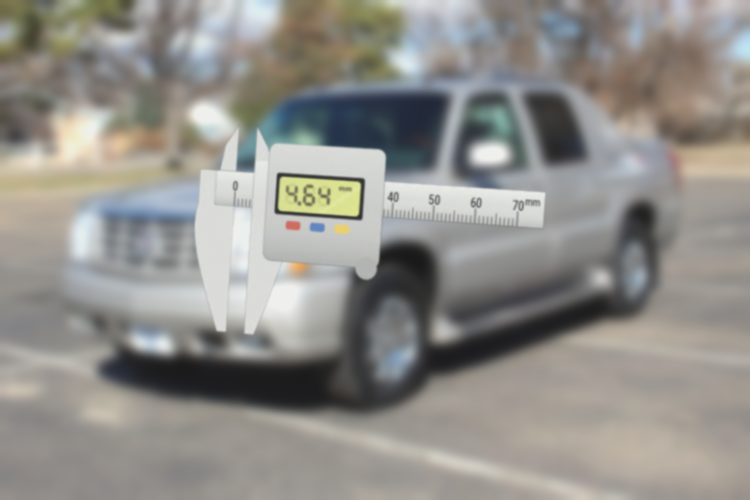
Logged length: 4.64 mm
